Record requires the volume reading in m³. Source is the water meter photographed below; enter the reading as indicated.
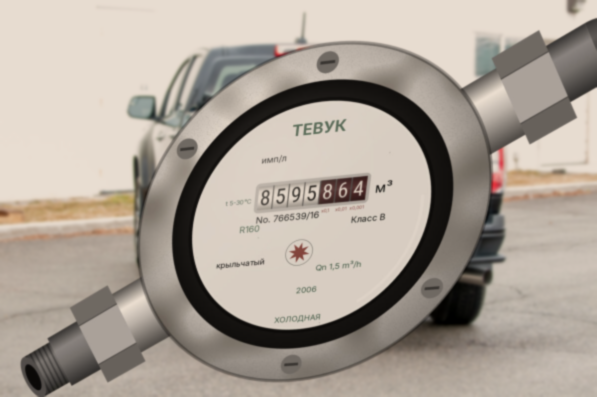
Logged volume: 8595.864 m³
